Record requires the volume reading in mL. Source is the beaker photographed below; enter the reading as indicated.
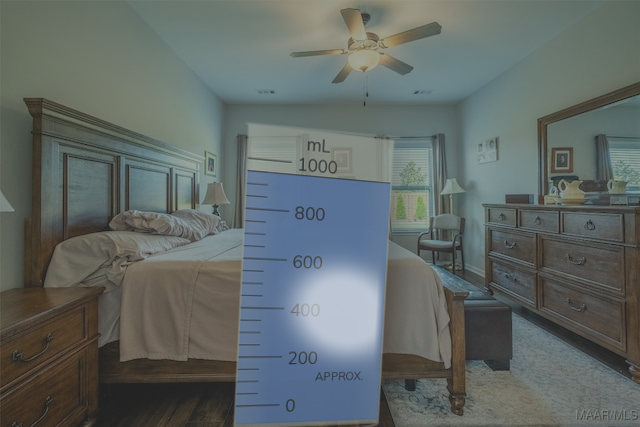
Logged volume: 950 mL
